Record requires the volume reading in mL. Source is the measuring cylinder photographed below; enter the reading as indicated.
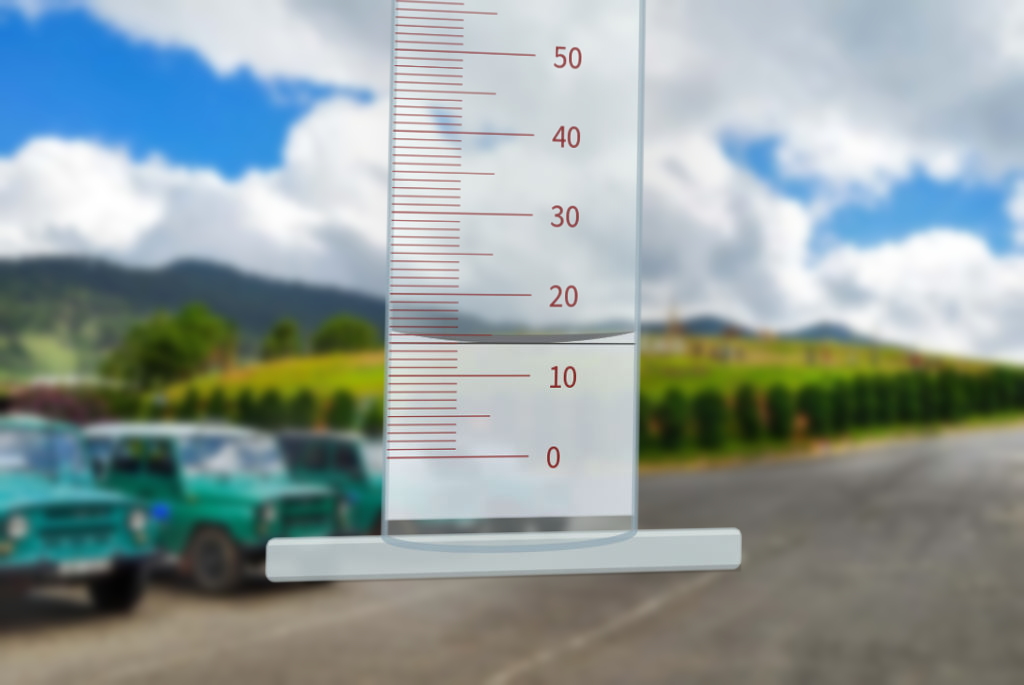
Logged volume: 14 mL
